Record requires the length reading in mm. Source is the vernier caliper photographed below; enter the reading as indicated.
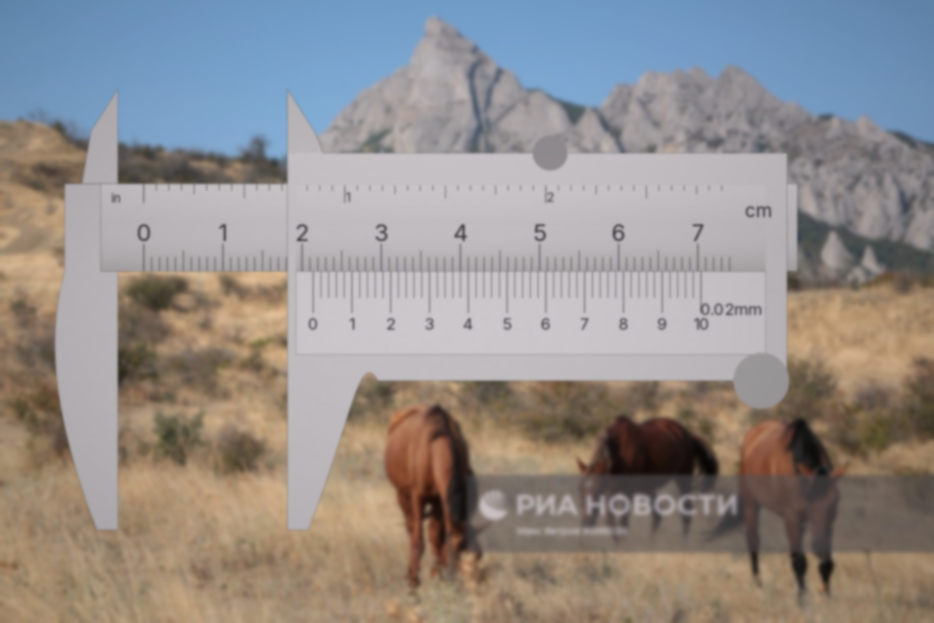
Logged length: 21.4 mm
